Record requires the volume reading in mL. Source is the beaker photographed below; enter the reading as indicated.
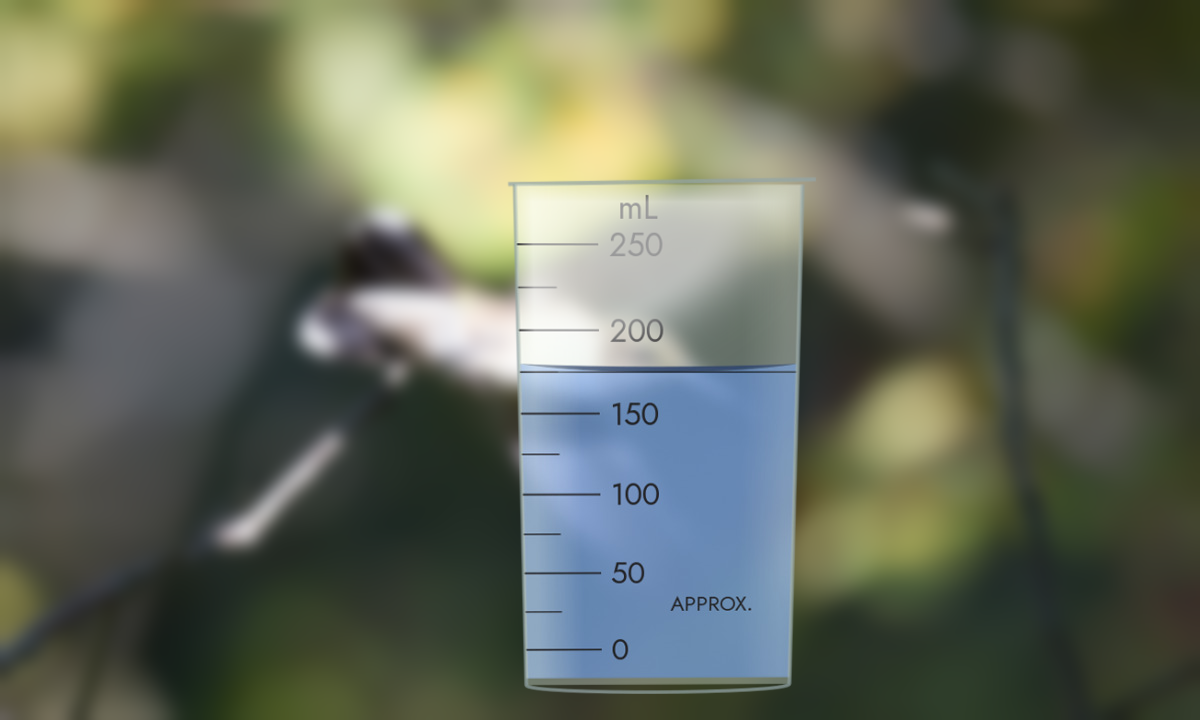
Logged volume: 175 mL
